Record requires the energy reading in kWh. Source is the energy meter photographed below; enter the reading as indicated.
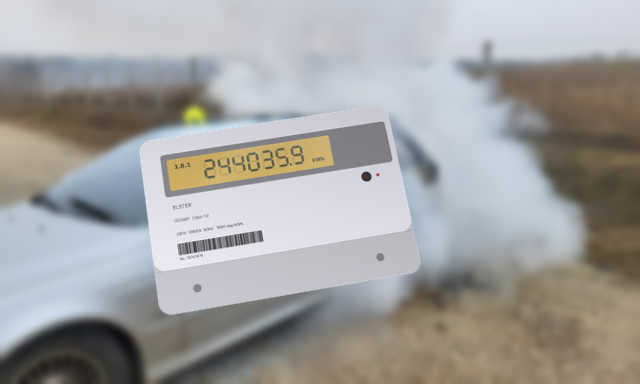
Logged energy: 244035.9 kWh
